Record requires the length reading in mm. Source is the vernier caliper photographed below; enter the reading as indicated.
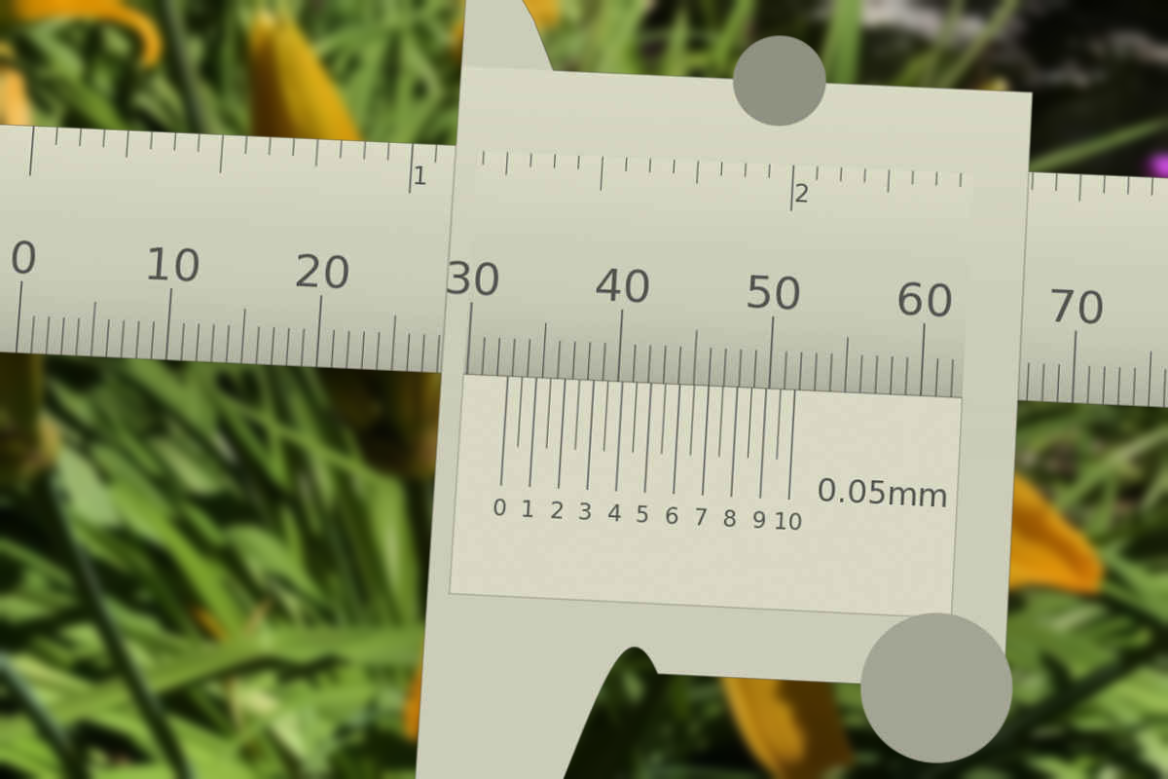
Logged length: 32.7 mm
